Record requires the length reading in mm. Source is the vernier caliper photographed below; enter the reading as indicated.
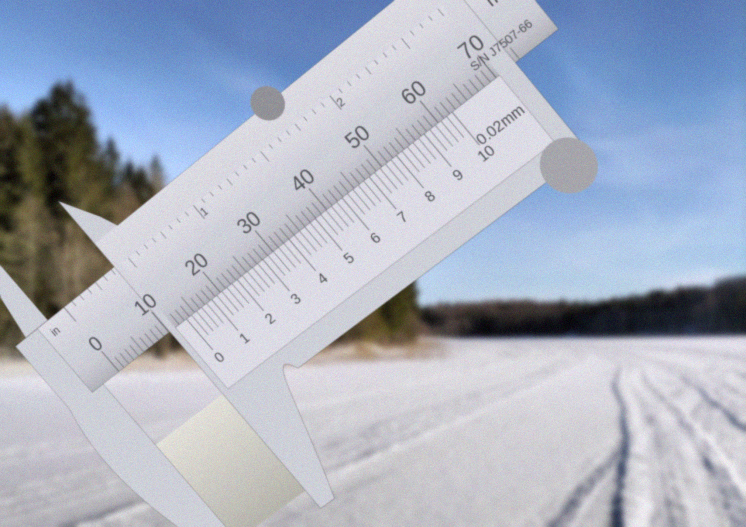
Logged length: 13.4 mm
